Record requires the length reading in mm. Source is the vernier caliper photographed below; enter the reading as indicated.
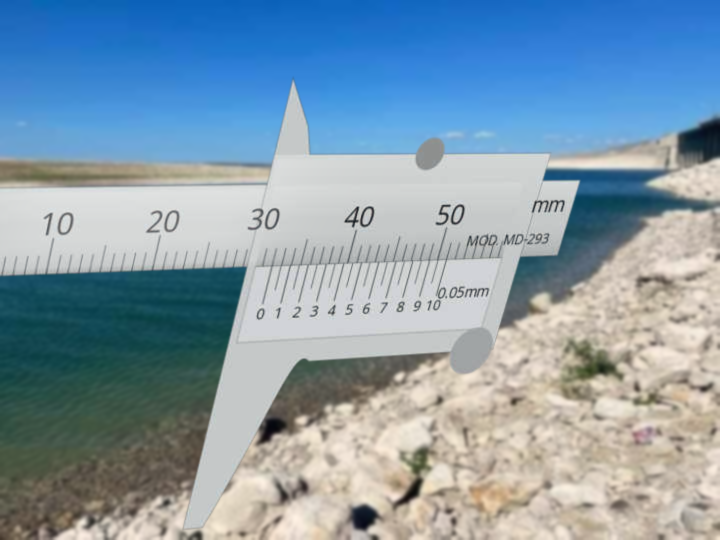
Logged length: 32.0 mm
